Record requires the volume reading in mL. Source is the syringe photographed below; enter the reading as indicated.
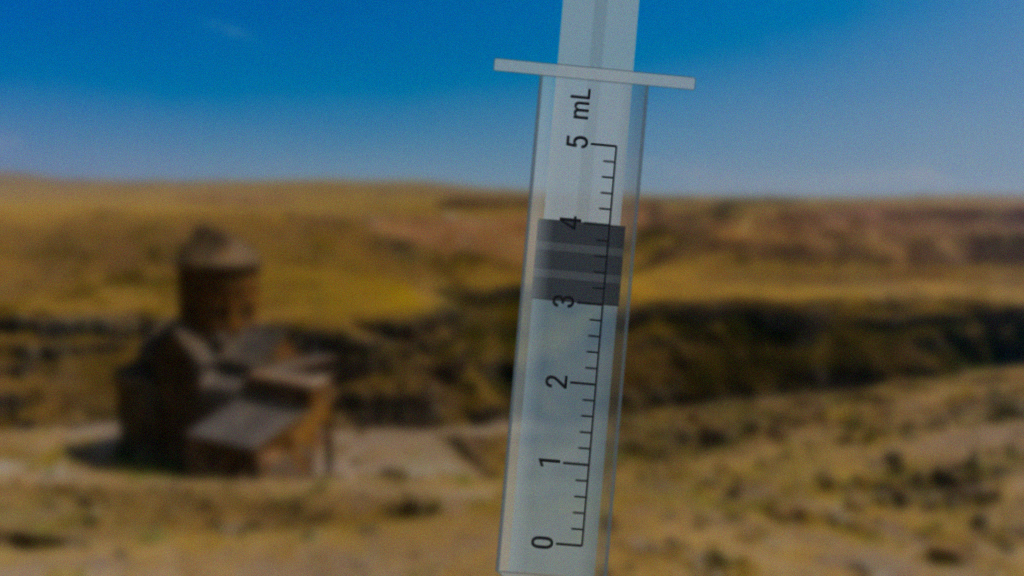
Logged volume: 3 mL
